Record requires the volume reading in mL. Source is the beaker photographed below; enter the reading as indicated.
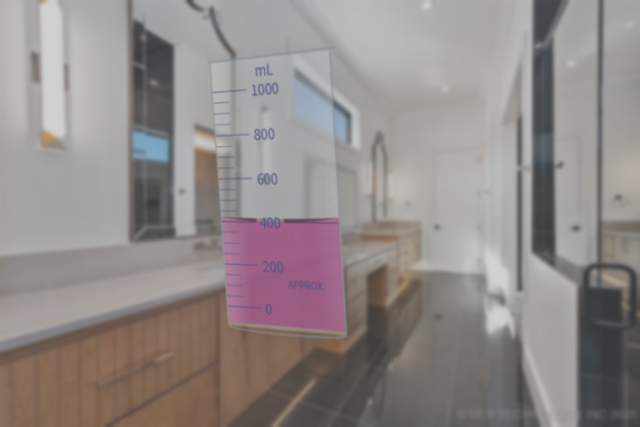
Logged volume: 400 mL
